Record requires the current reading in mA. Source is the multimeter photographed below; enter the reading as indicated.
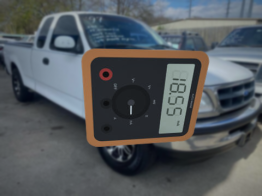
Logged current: 18.55 mA
